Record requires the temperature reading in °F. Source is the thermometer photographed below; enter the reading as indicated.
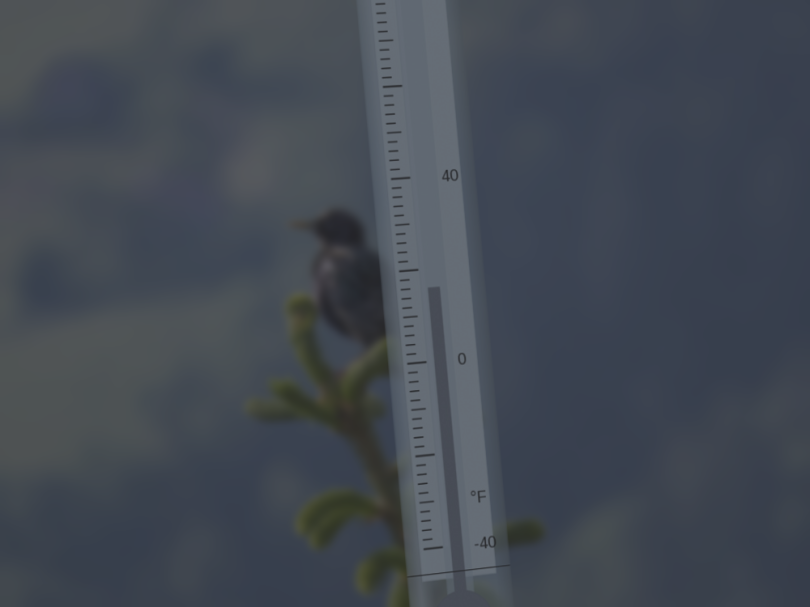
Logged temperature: 16 °F
